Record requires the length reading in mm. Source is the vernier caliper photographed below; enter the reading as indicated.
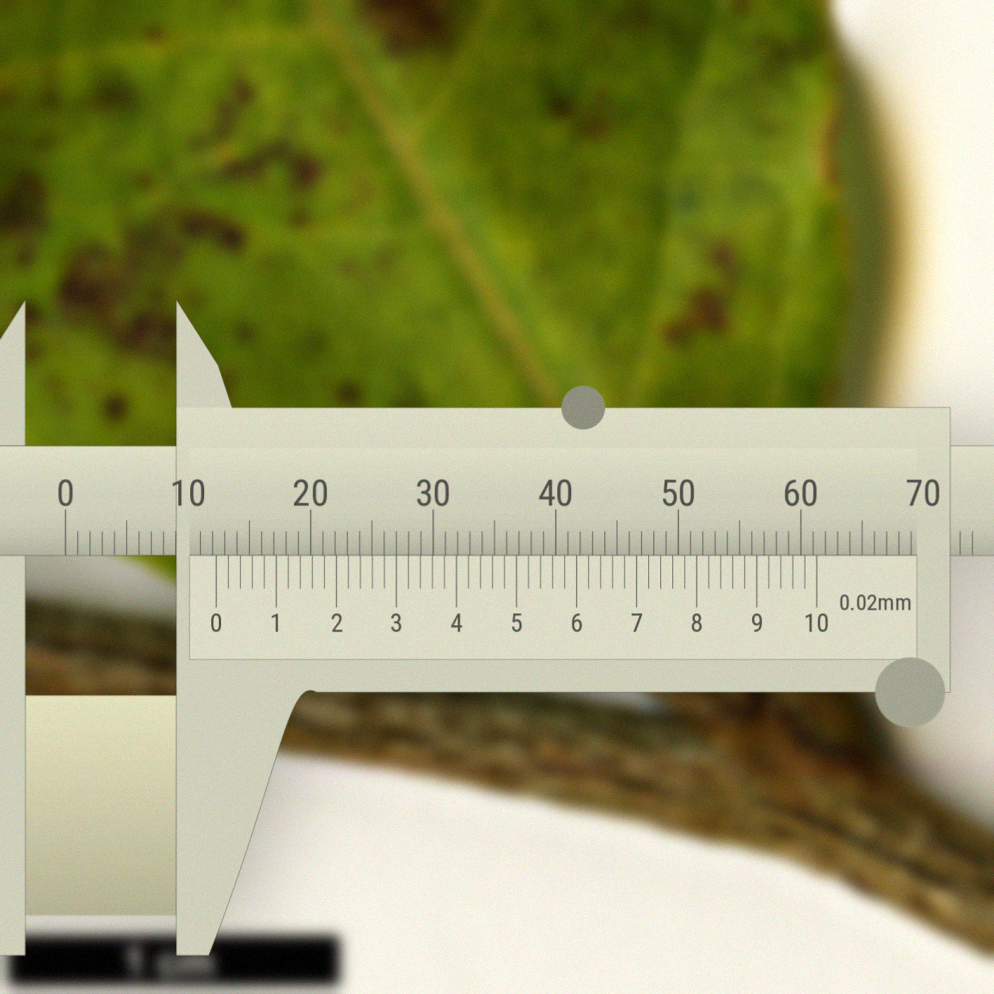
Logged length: 12.3 mm
